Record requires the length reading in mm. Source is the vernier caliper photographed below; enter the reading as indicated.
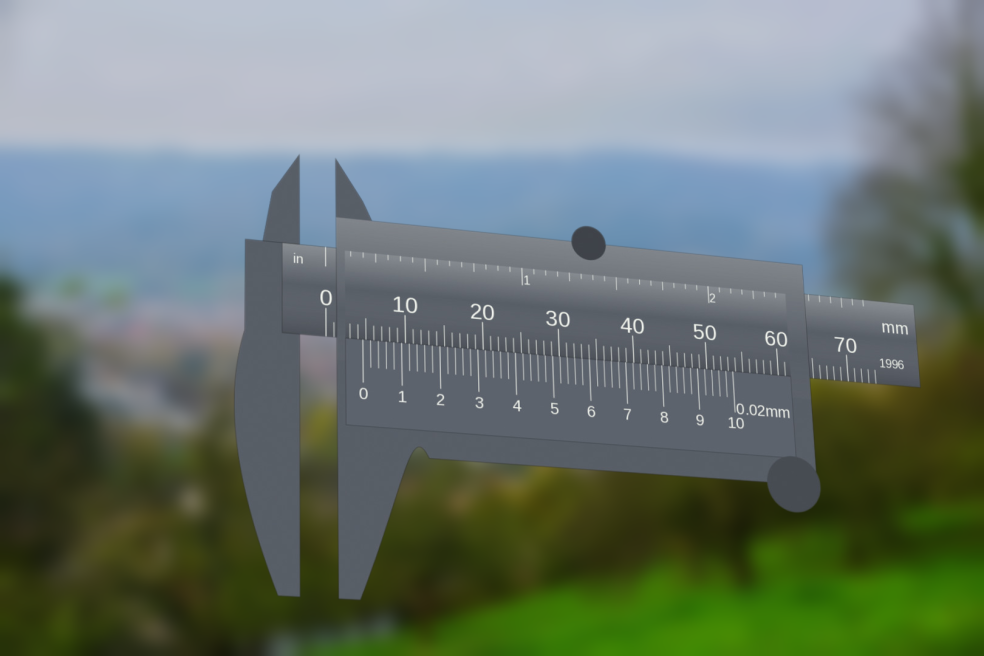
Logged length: 4.6 mm
